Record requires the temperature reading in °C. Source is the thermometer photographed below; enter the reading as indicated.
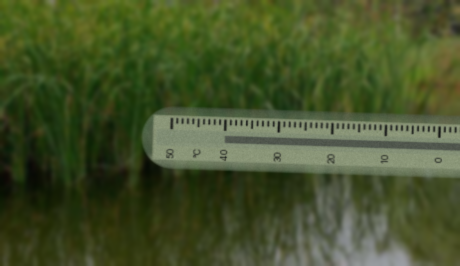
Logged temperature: 40 °C
